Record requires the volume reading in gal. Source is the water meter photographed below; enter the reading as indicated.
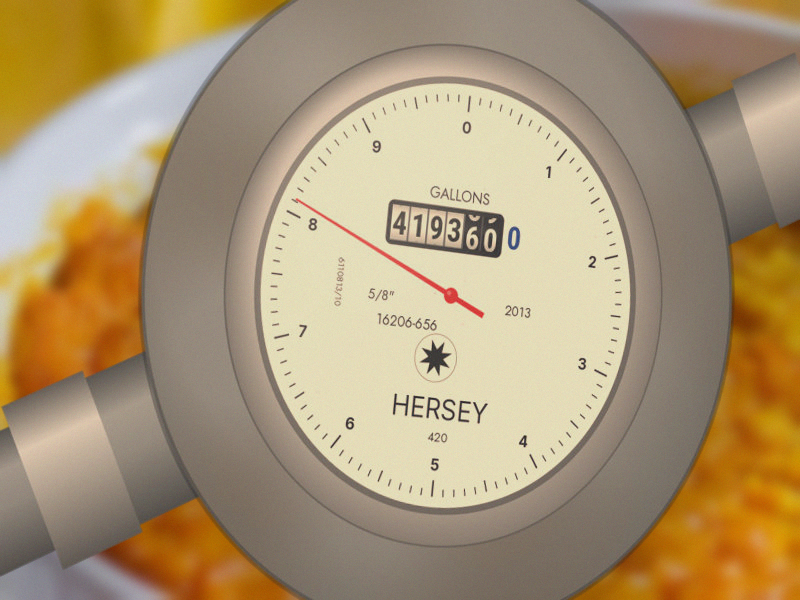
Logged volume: 4193598.1 gal
